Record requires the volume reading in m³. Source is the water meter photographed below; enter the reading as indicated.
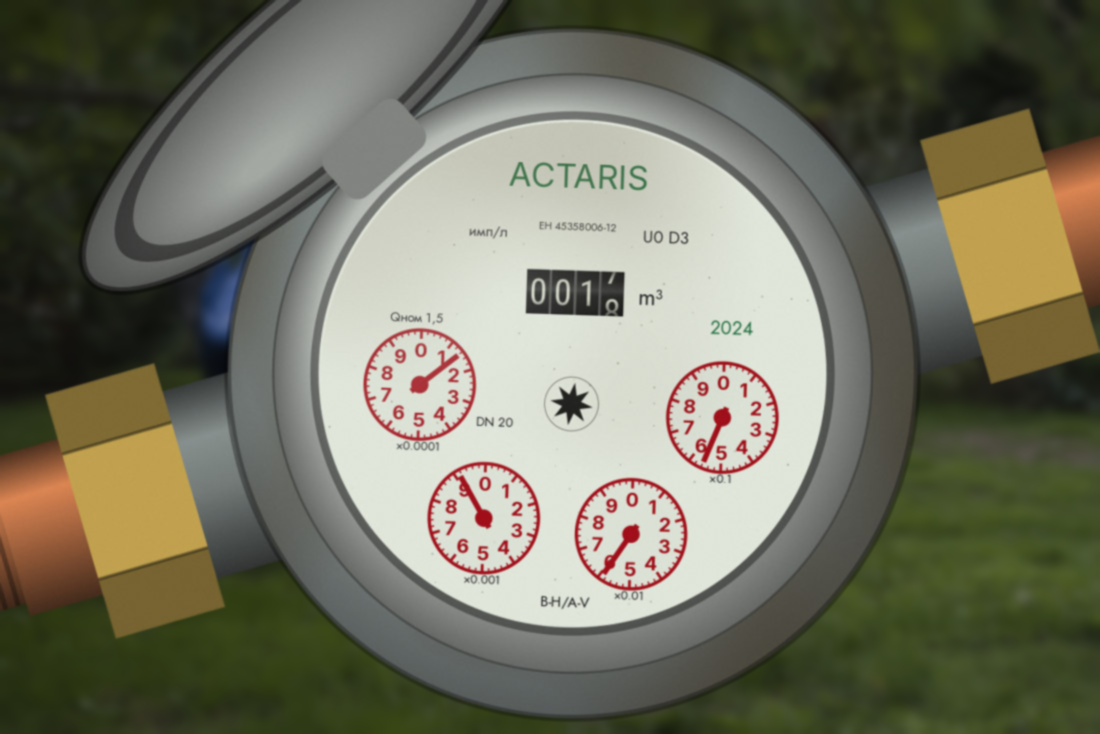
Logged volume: 17.5591 m³
